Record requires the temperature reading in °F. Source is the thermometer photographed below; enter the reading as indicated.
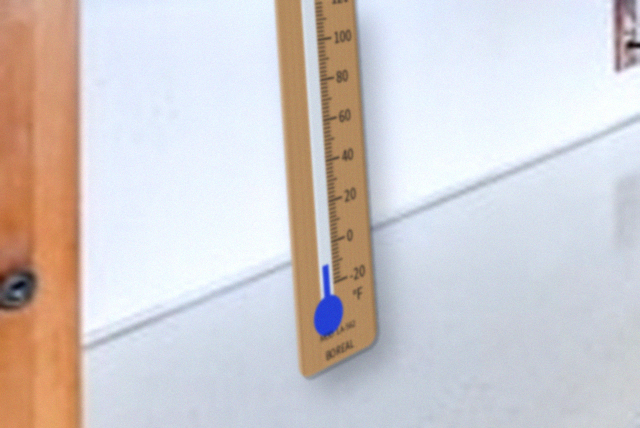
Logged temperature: -10 °F
